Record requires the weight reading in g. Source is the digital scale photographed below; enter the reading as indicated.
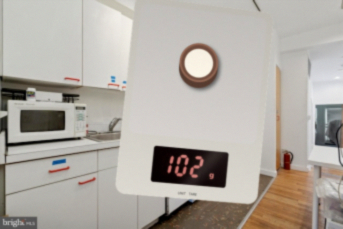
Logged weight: 102 g
